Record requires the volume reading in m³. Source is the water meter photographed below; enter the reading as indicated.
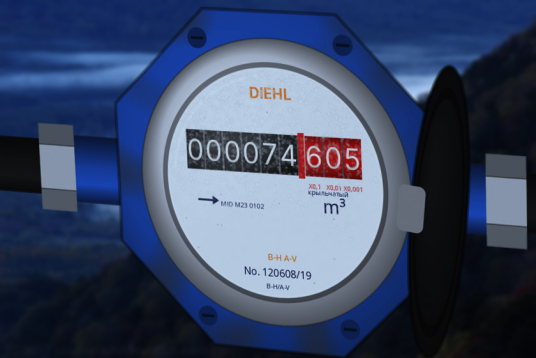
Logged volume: 74.605 m³
